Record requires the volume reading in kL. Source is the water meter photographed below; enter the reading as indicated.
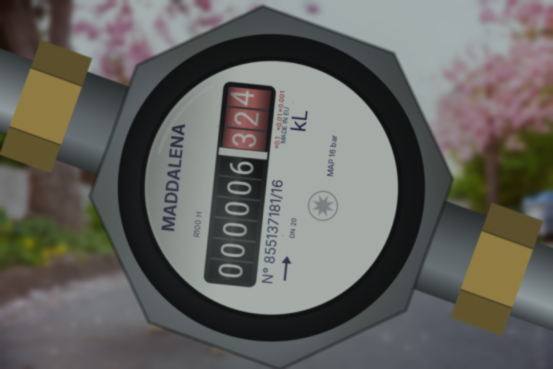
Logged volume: 6.324 kL
